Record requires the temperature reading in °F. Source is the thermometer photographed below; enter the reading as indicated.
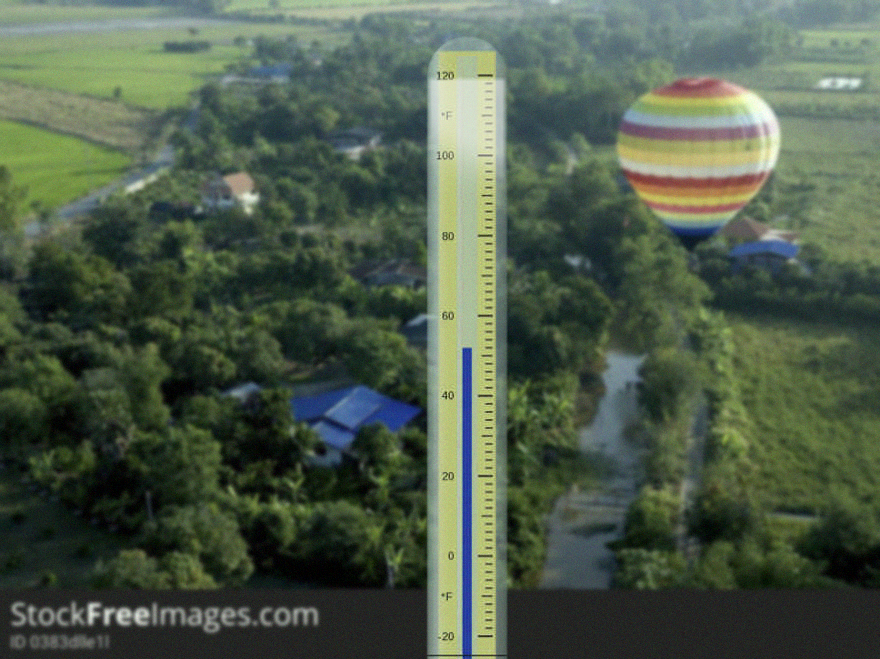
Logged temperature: 52 °F
